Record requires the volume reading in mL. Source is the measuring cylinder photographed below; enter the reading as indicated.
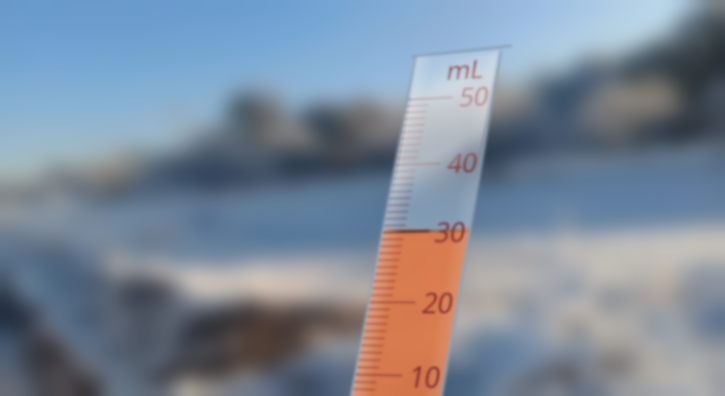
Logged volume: 30 mL
